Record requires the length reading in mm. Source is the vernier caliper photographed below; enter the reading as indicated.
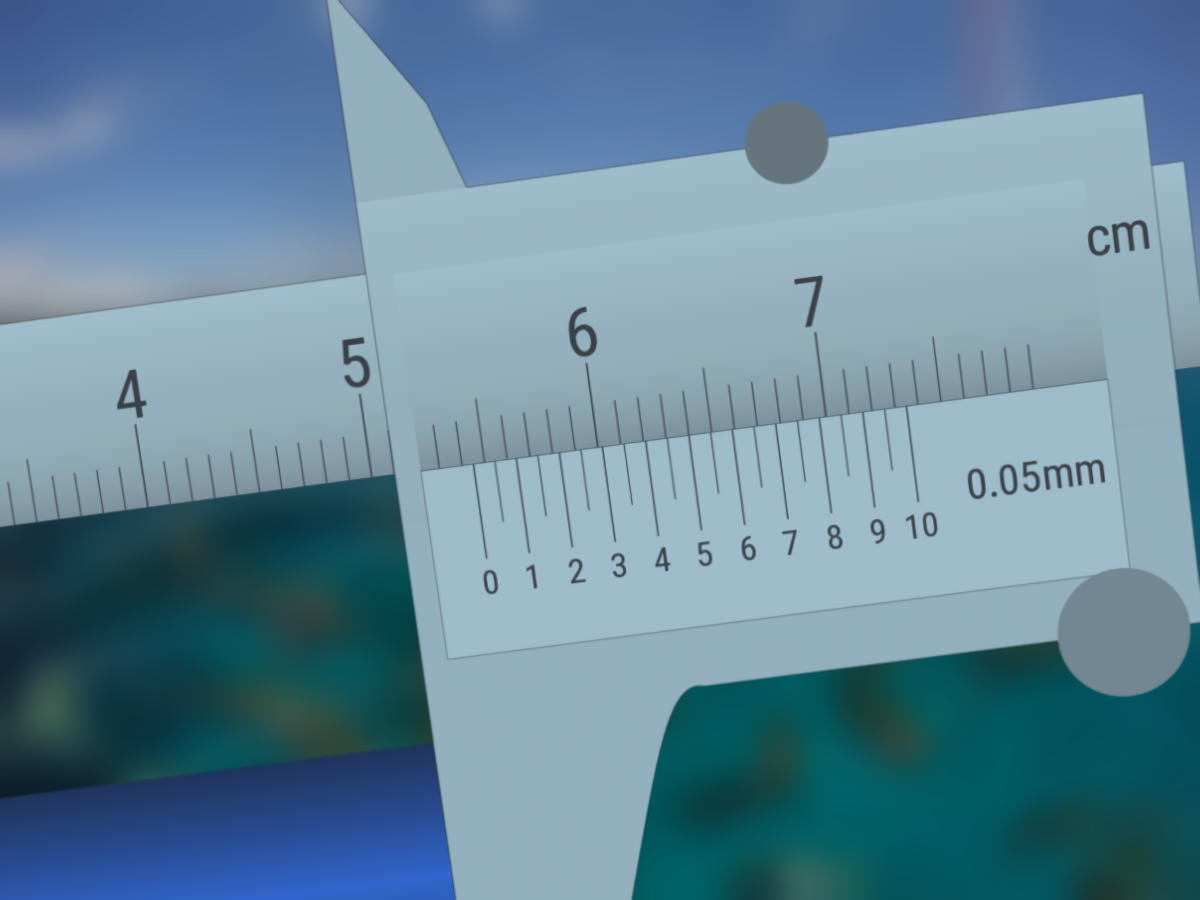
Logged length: 54.5 mm
